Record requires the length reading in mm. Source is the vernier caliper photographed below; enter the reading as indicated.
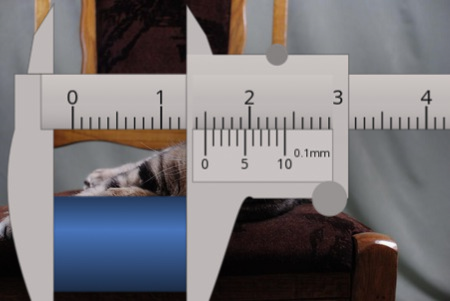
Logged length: 15.0 mm
